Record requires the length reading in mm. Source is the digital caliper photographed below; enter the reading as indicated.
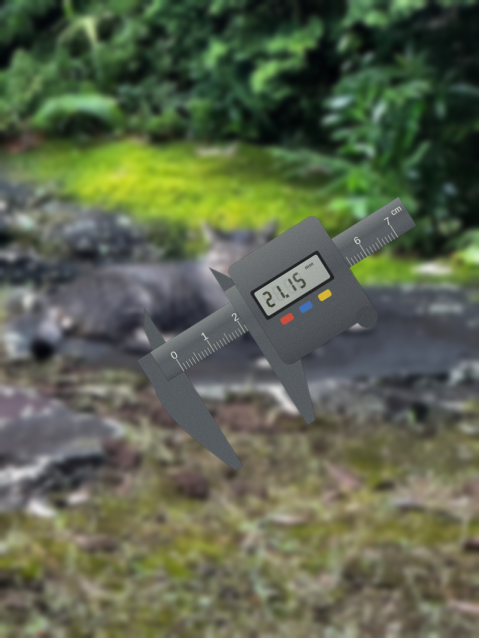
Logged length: 21.15 mm
